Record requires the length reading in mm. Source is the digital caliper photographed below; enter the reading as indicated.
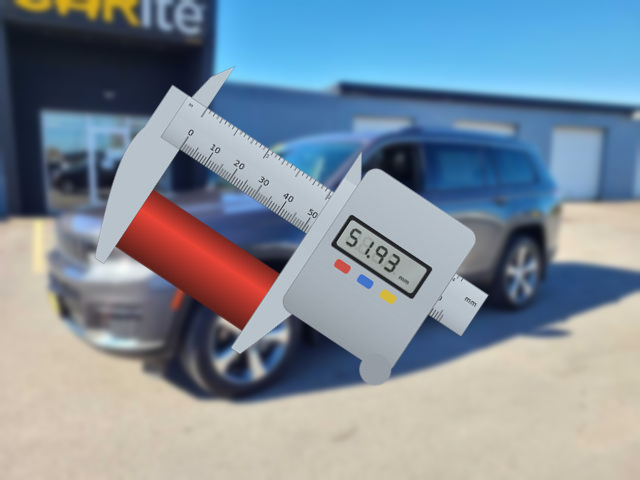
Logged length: 51.93 mm
